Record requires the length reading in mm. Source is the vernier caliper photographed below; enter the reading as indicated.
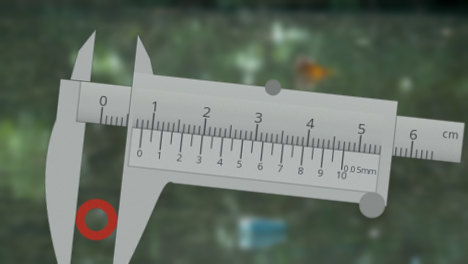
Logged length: 8.0 mm
